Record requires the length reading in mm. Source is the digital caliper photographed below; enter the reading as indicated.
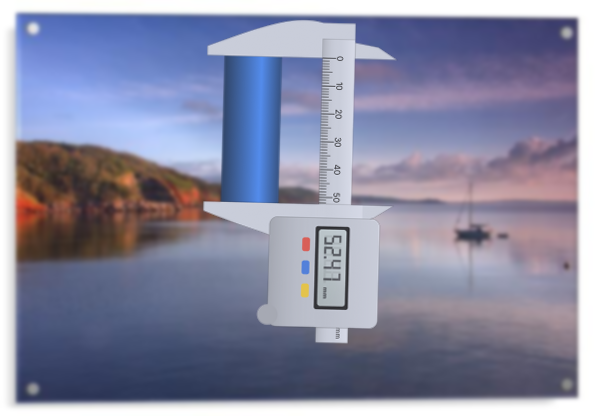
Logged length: 52.47 mm
